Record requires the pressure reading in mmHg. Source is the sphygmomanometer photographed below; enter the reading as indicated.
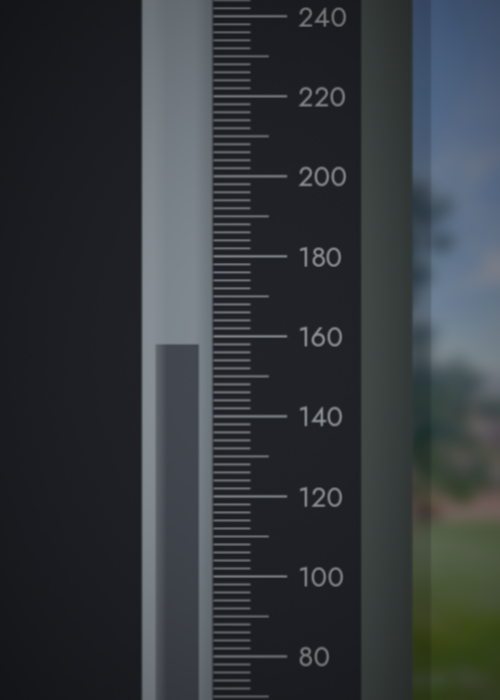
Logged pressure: 158 mmHg
